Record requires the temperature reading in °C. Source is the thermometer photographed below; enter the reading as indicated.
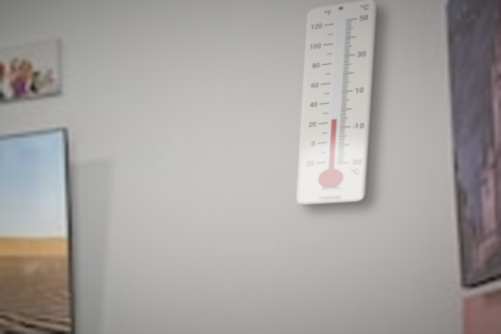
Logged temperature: -5 °C
